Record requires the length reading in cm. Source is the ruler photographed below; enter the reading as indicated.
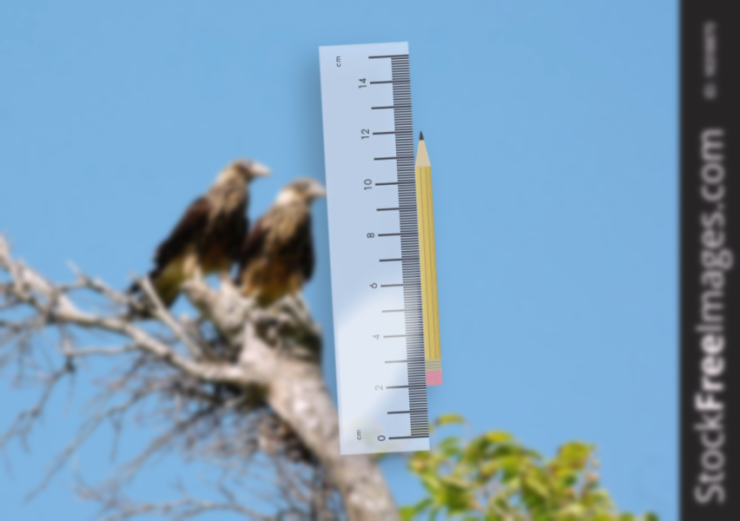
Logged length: 10 cm
